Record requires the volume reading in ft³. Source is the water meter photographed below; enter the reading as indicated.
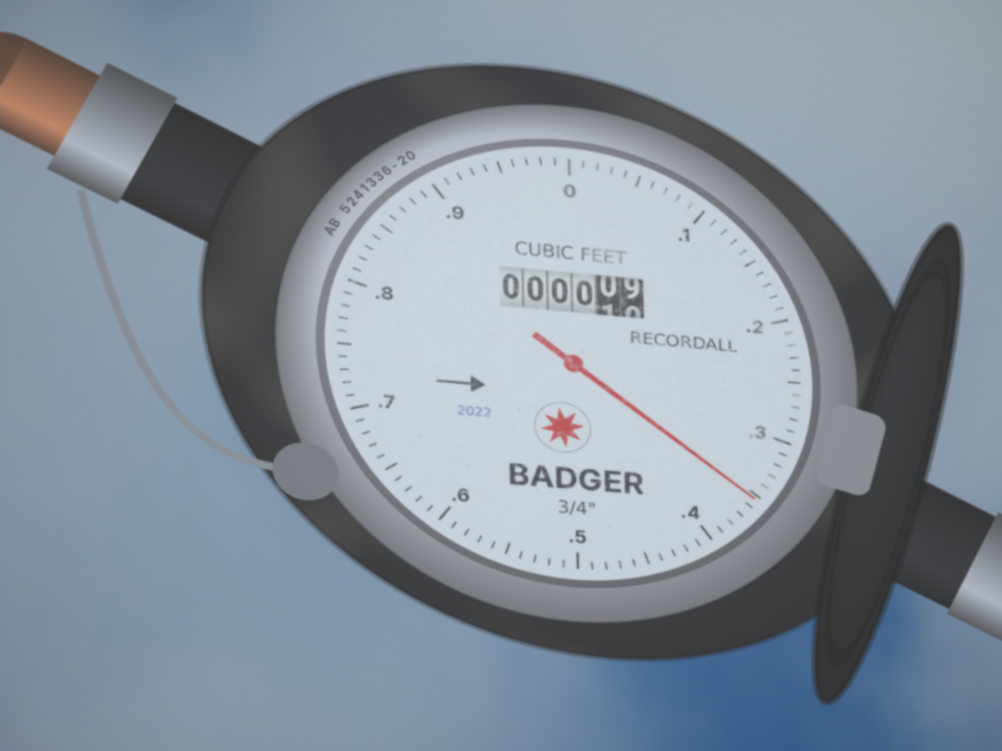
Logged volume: 9.35 ft³
